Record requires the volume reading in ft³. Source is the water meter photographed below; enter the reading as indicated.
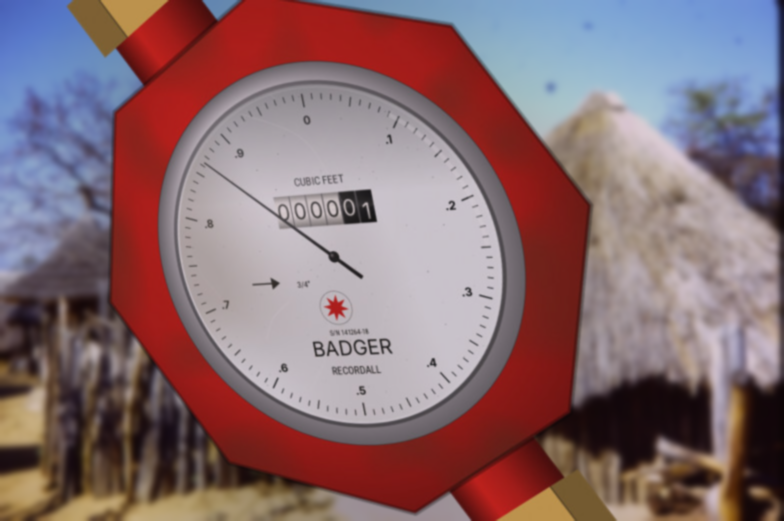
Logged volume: 0.86 ft³
